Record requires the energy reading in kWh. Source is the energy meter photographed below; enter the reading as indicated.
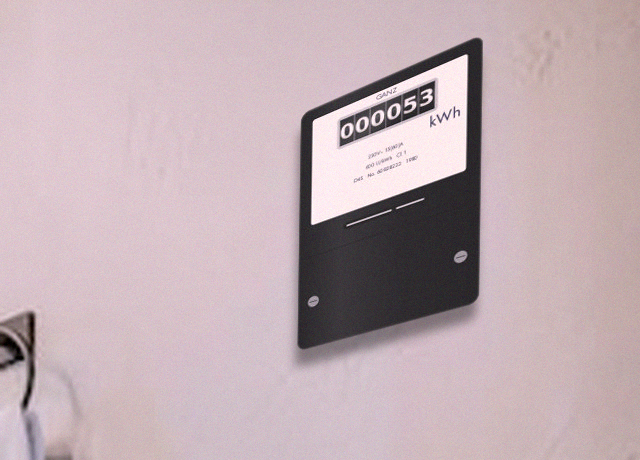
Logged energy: 53 kWh
